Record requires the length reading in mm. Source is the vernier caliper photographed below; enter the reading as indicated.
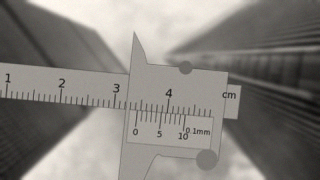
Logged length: 34.4 mm
